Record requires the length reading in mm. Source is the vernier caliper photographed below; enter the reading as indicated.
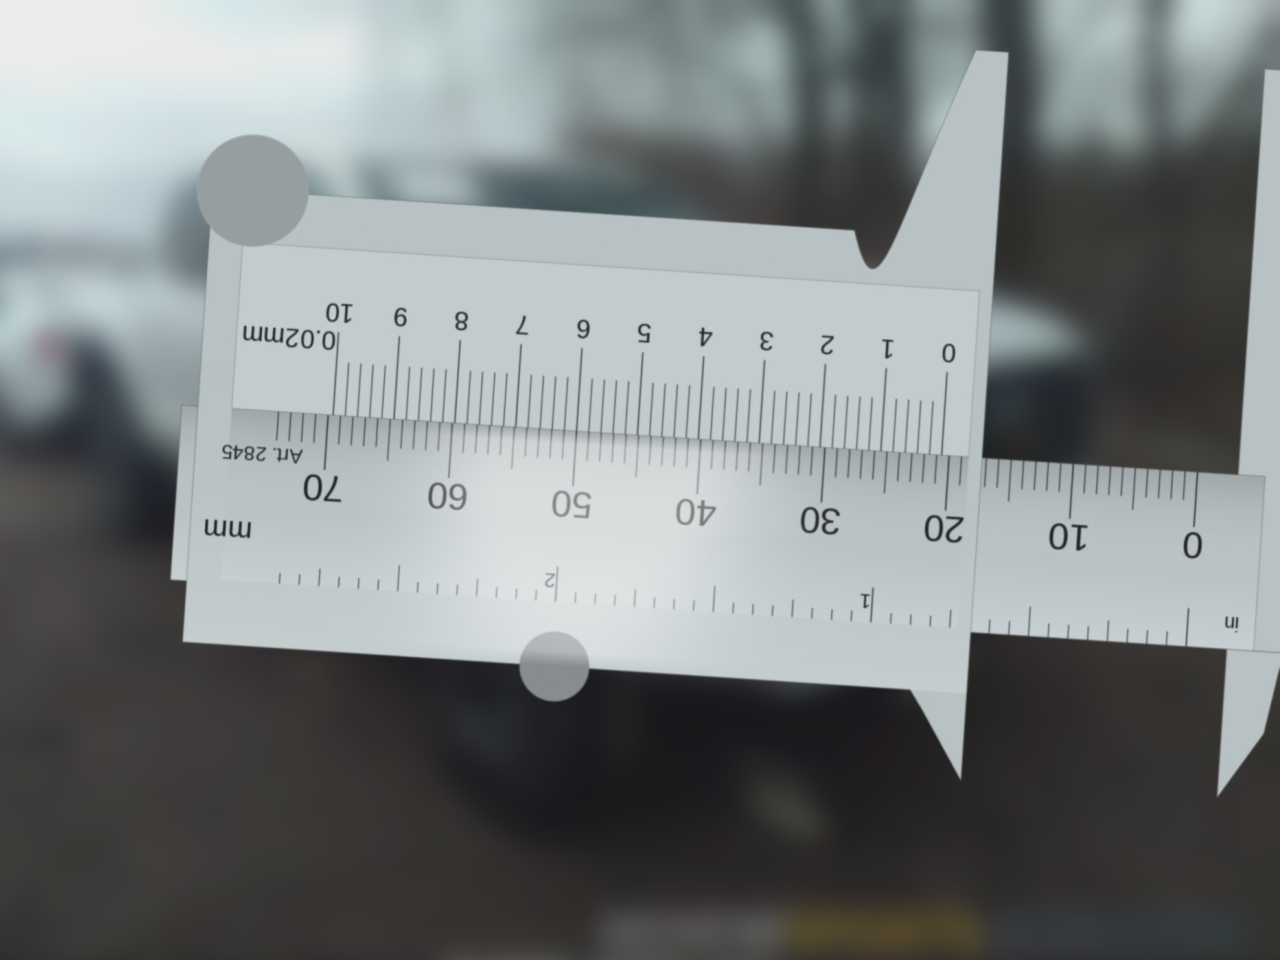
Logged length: 20.6 mm
